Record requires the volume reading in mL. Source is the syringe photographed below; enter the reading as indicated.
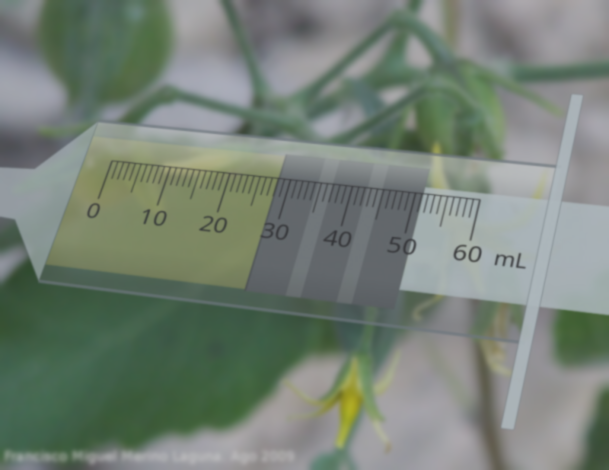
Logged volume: 28 mL
